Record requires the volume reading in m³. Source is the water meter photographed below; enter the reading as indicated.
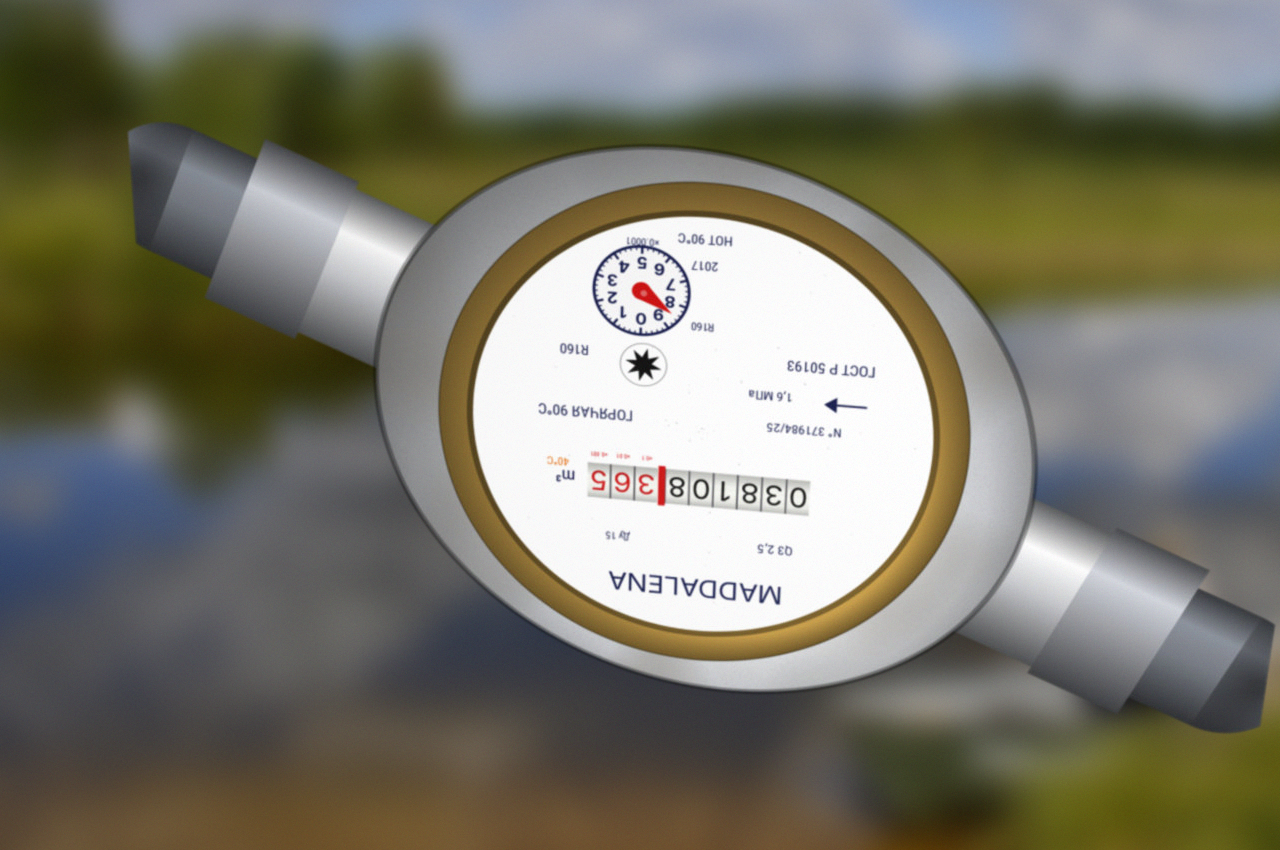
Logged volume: 38108.3658 m³
